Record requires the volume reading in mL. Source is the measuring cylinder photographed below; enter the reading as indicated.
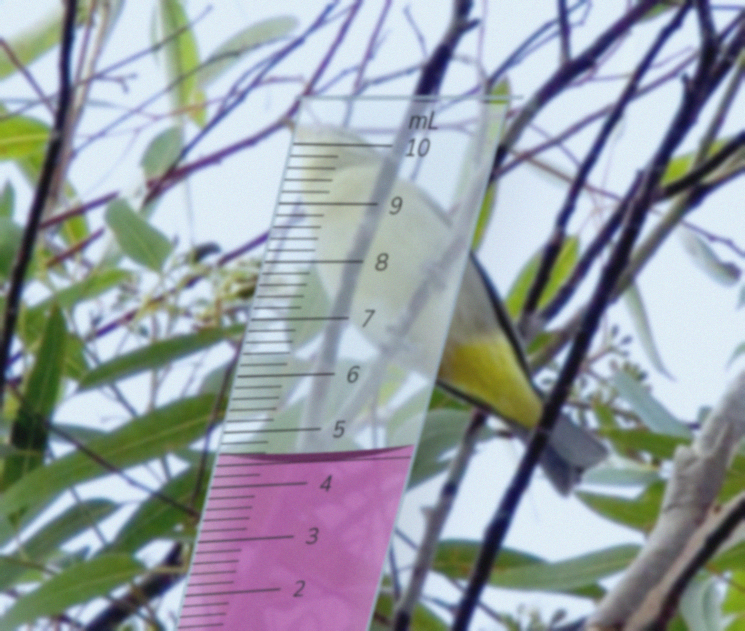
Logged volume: 4.4 mL
